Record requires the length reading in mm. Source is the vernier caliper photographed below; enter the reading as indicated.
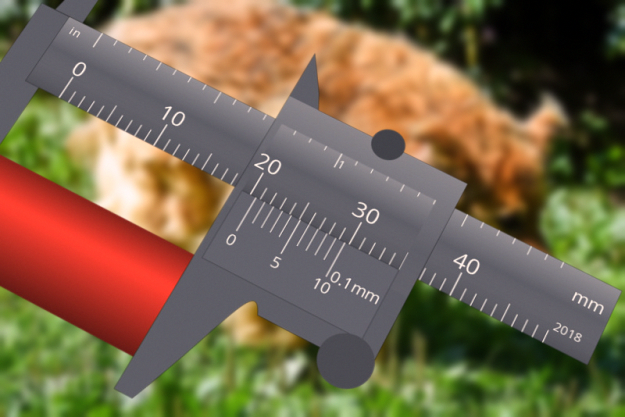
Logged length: 20.6 mm
